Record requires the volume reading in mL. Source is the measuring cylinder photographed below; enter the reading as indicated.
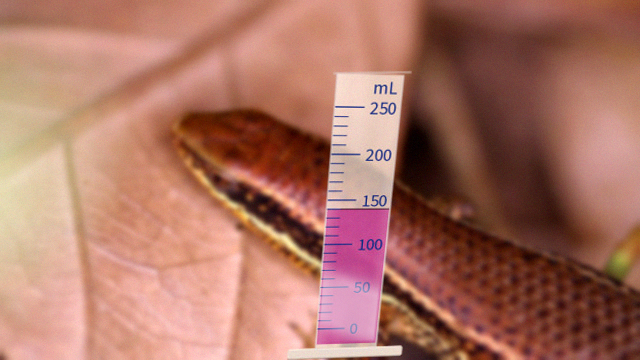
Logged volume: 140 mL
